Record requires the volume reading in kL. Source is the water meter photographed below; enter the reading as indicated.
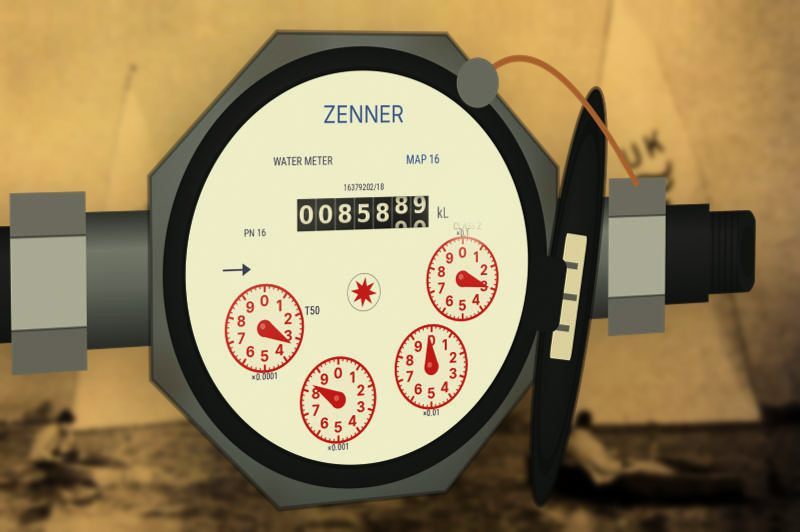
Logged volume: 85889.2983 kL
